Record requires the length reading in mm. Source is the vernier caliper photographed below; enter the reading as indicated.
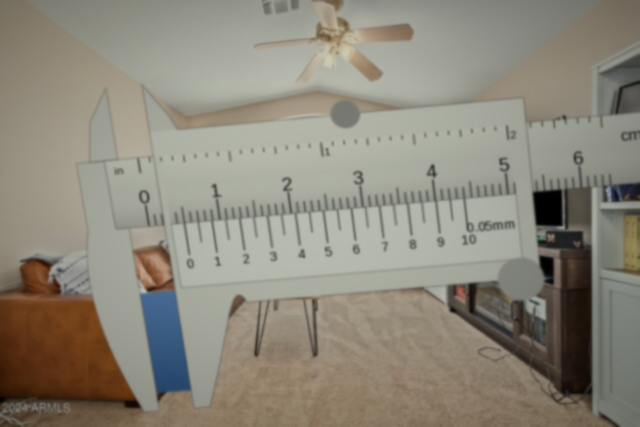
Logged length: 5.0 mm
